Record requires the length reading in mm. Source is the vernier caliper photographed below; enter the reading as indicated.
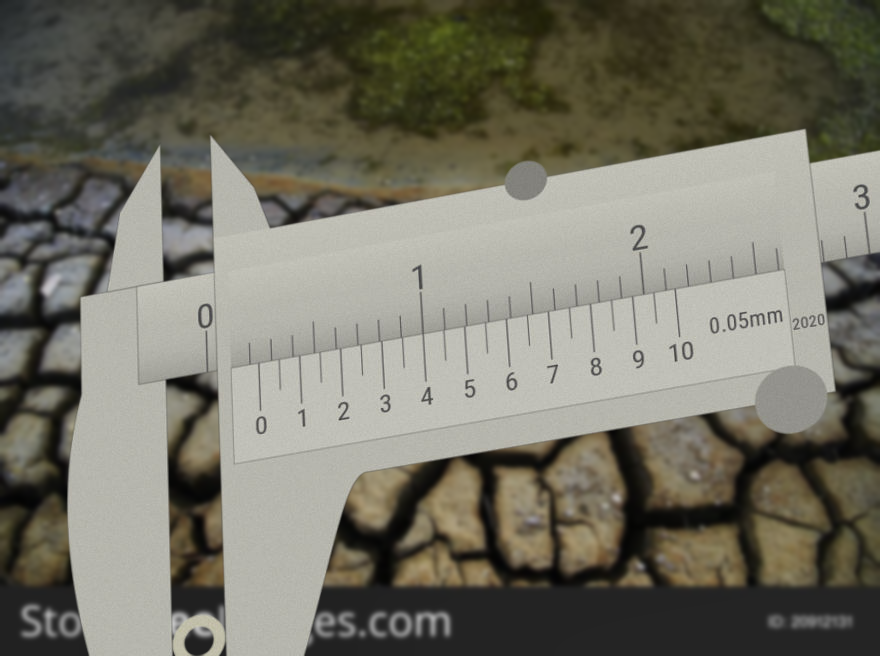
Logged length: 2.4 mm
